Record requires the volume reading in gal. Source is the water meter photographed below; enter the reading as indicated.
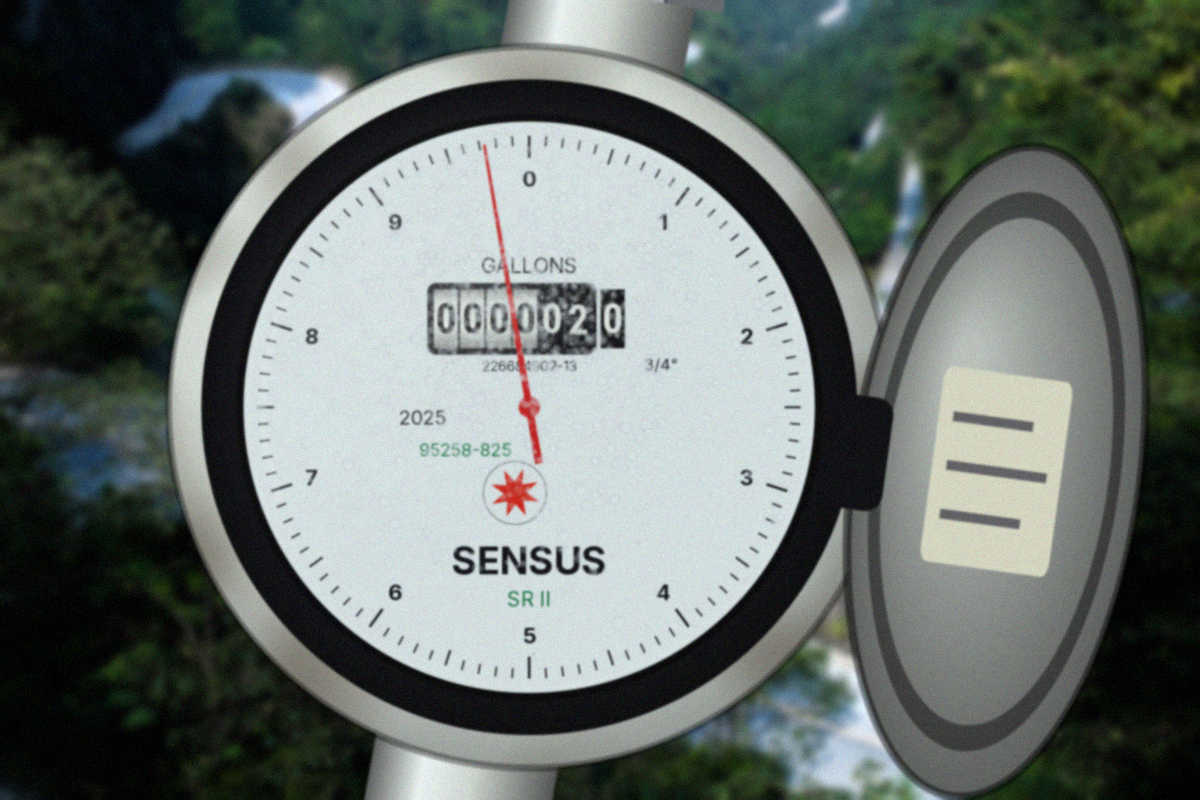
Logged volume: 19.7 gal
